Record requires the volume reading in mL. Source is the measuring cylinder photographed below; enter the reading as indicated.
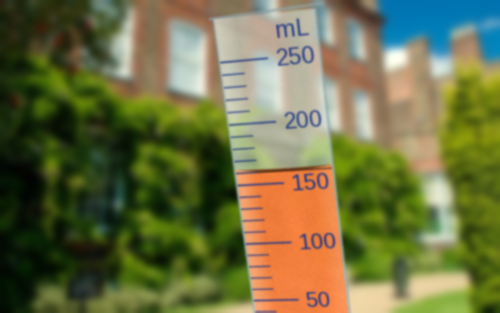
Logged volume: 160 mL
